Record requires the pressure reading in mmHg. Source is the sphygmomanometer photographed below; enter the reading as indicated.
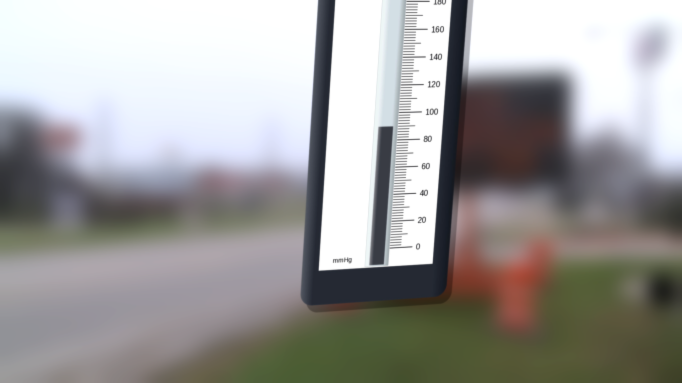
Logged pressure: 90 mmHg
